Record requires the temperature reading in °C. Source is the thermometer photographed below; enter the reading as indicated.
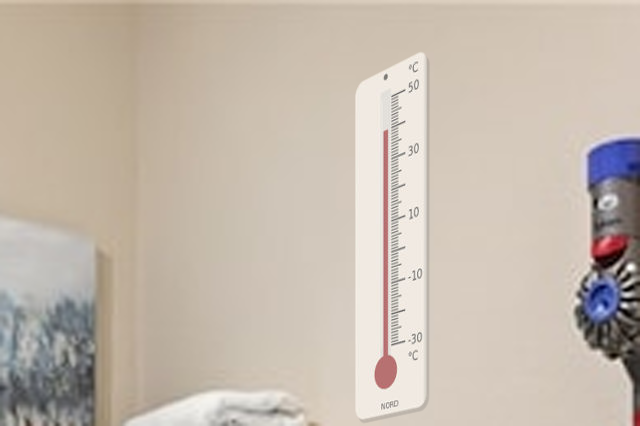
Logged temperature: 40 °C
